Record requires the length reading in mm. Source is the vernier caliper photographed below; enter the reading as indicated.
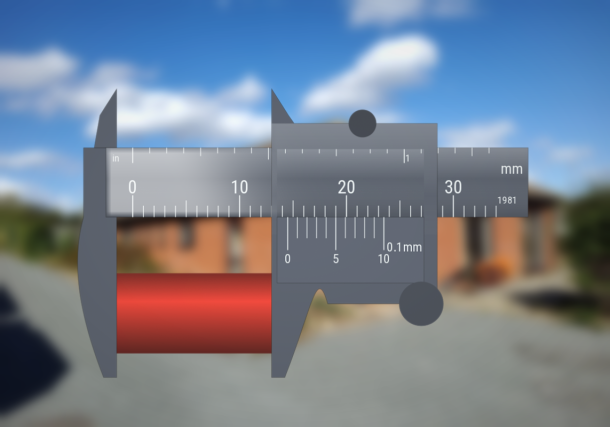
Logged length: 14.5 mm
